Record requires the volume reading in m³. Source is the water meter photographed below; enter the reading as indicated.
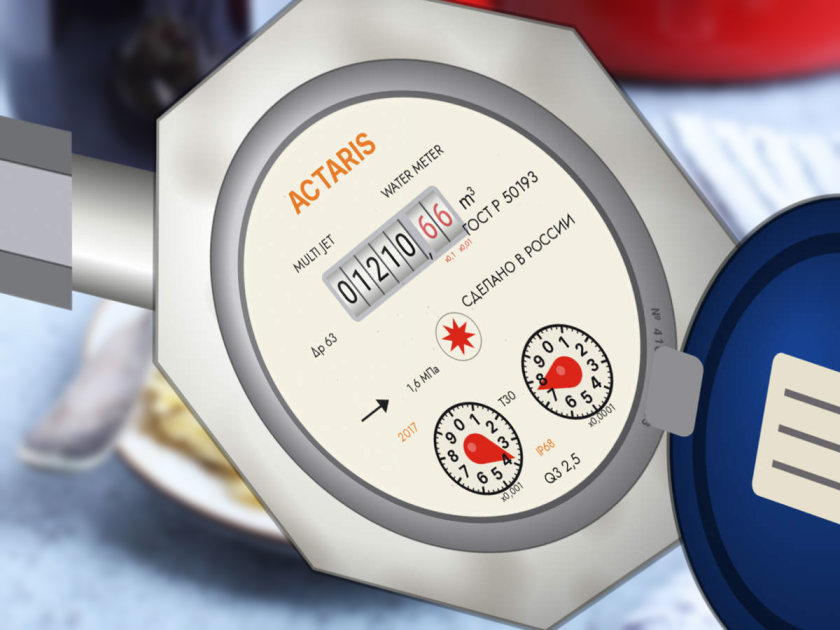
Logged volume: 1210.6637 m³
